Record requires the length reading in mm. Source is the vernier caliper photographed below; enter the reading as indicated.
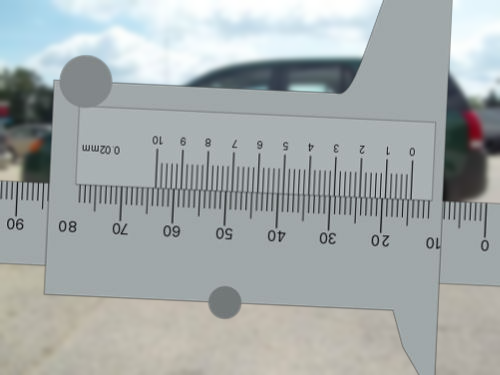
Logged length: 14.5 mm
